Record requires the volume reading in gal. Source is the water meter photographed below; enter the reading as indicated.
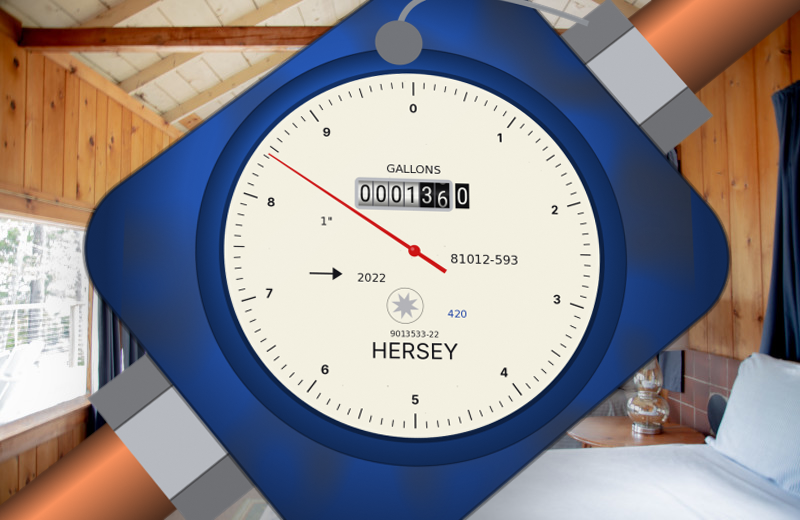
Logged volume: 1358.4 gal
